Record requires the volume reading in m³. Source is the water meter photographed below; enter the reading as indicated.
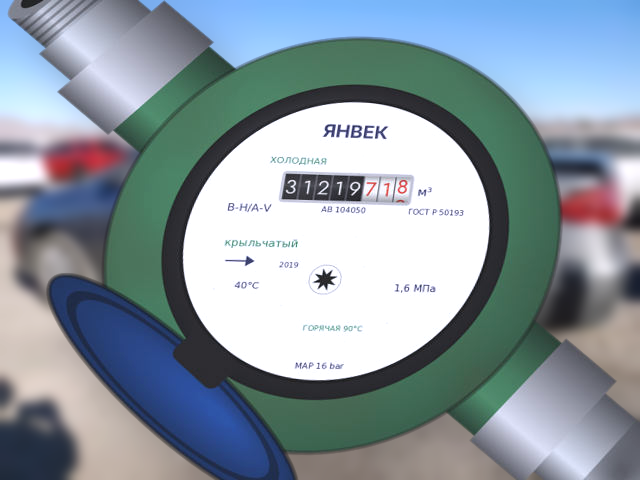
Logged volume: 31219.718 m³
